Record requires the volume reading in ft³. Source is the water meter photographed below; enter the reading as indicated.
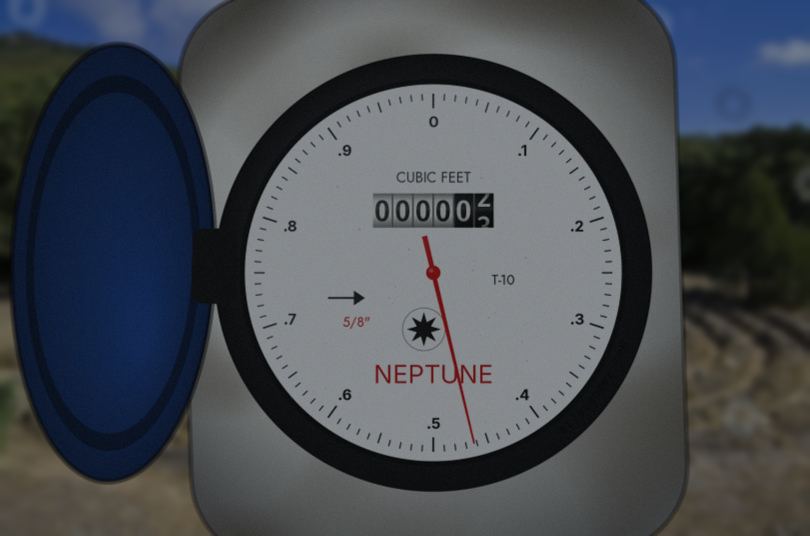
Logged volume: 2.46 ft³
